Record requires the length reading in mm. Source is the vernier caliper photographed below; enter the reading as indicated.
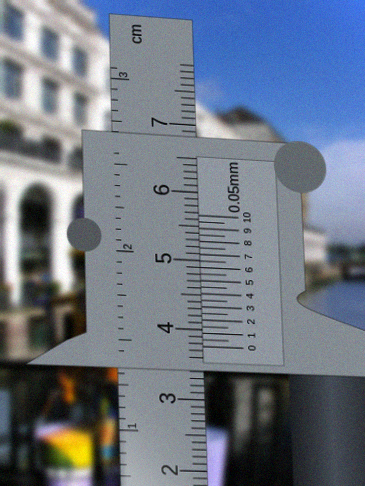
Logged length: 37.6 mm
